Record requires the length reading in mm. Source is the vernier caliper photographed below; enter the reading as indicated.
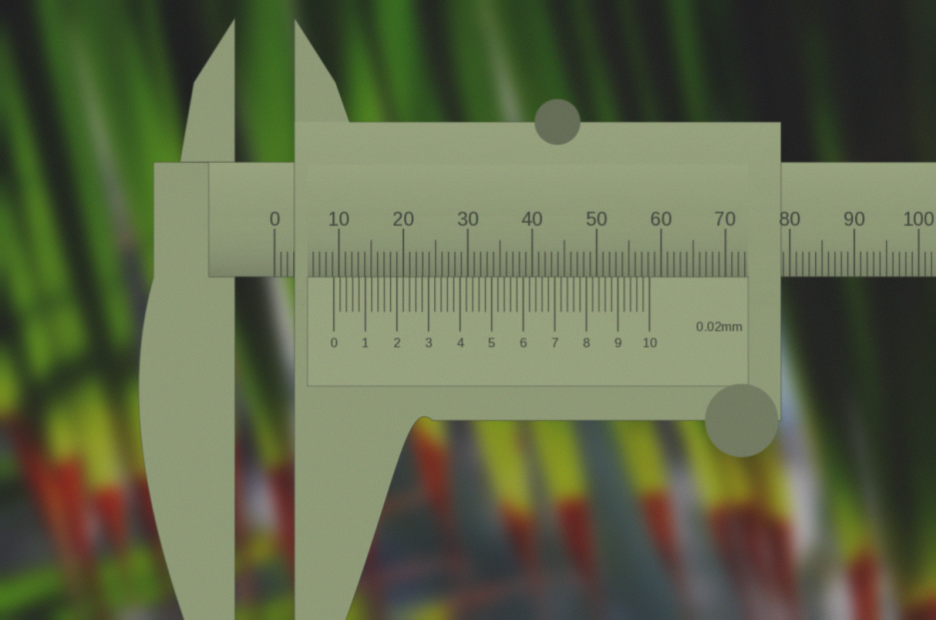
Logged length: 9.2 mm
